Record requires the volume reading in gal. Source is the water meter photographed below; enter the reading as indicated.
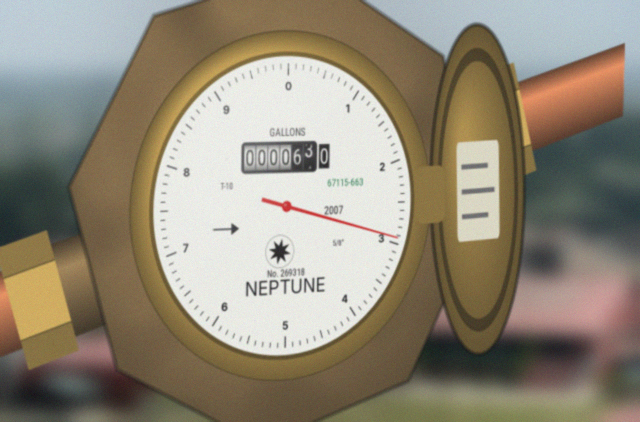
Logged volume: 632.9 gal
